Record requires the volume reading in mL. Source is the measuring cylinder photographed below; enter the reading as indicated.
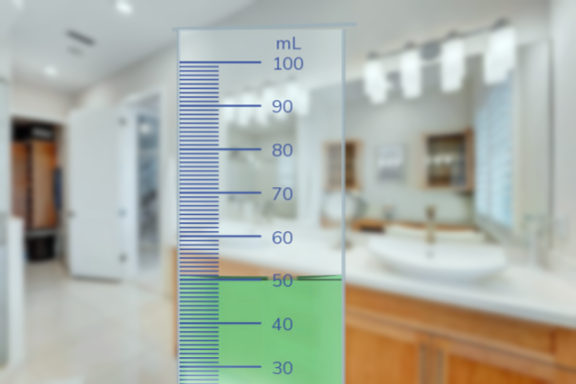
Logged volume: 50 mL
